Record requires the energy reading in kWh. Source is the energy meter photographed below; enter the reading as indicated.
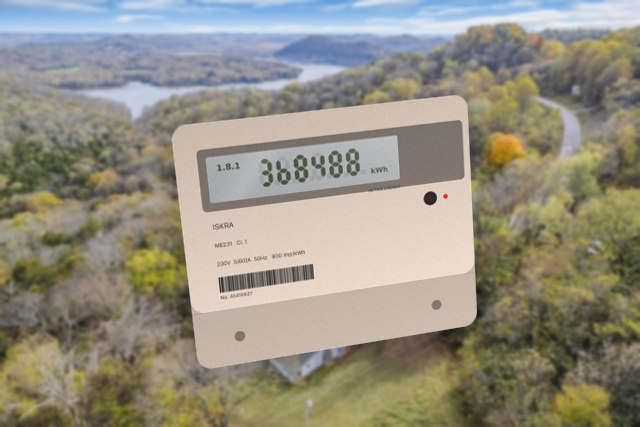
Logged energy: 368488 kWh
